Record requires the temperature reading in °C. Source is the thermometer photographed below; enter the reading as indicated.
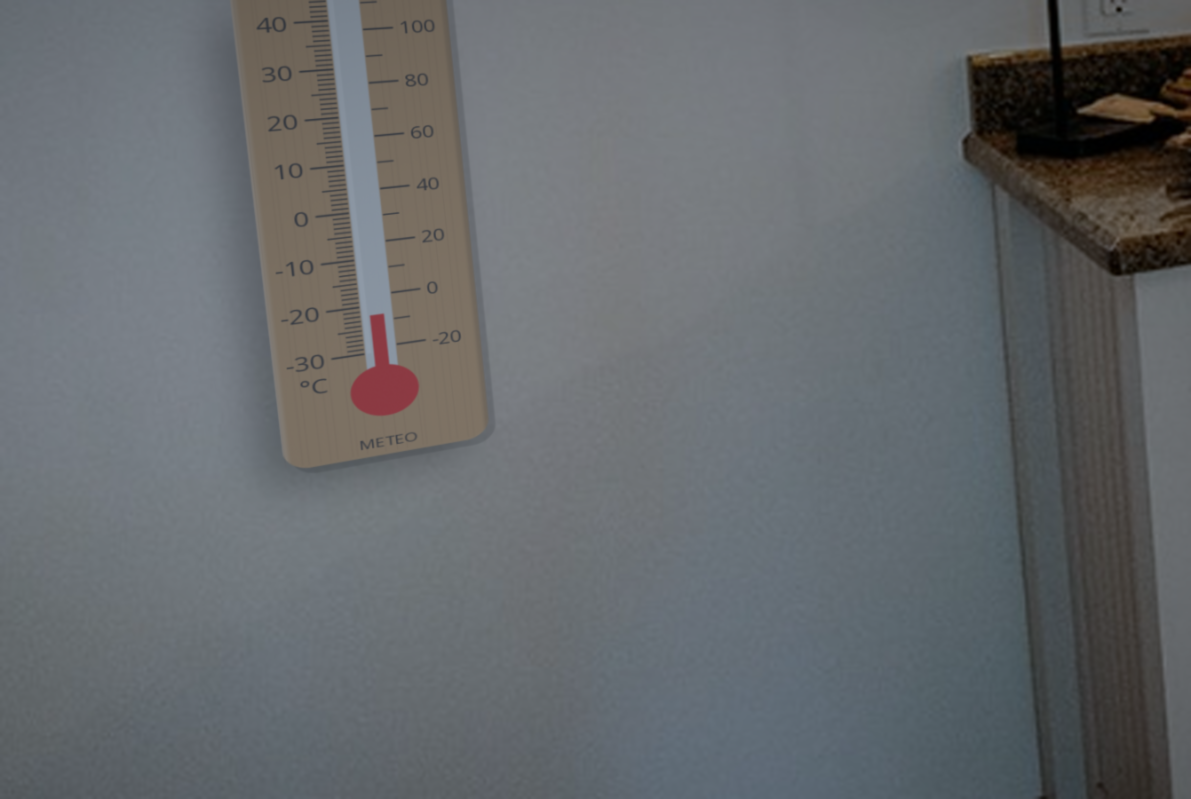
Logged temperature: -22 °C
